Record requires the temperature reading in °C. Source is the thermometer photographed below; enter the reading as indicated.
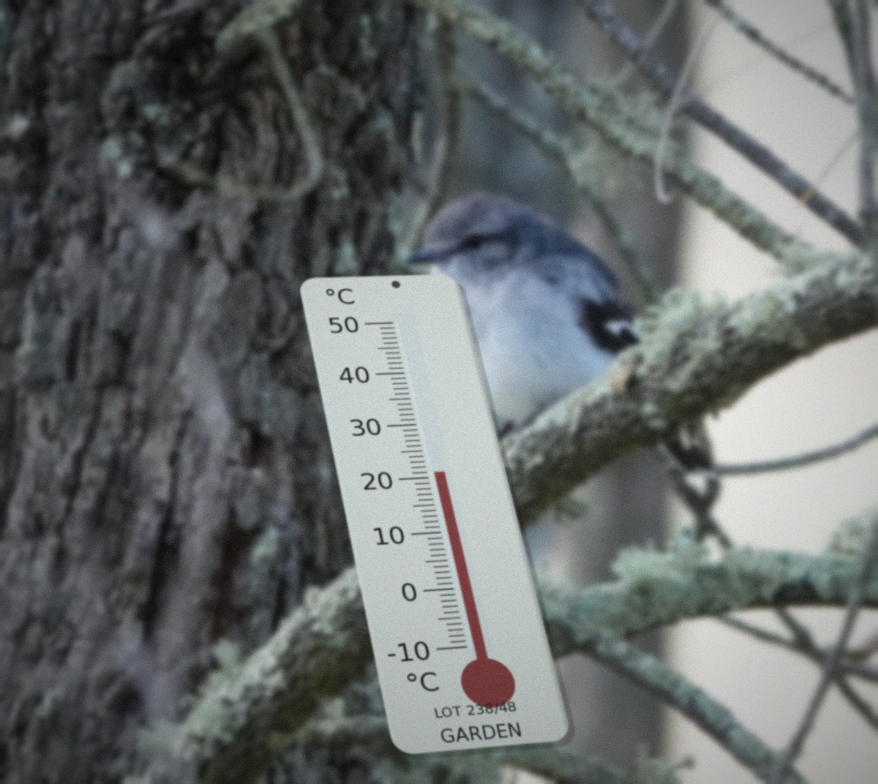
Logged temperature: 21 °C
